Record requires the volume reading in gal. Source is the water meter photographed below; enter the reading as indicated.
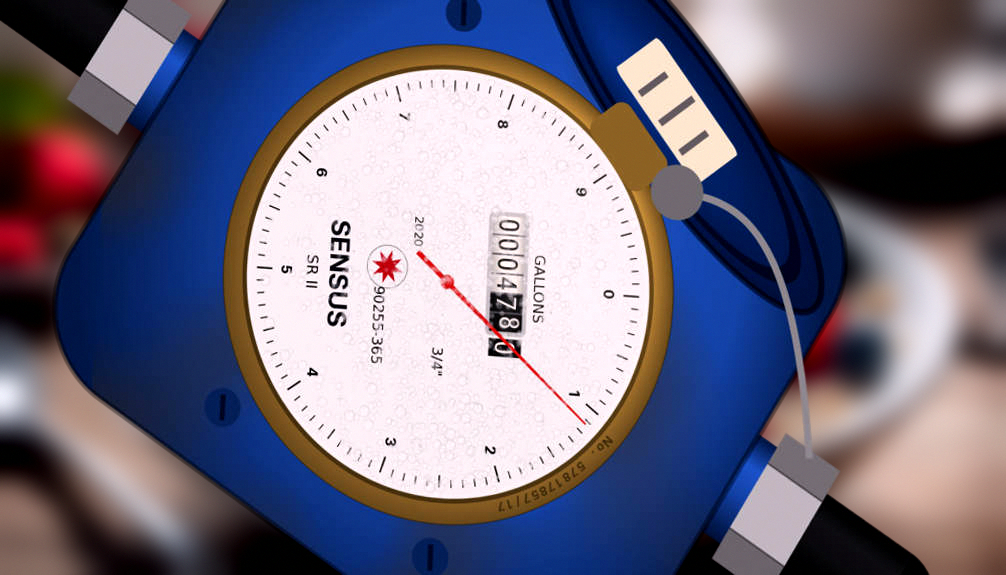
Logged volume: 4781.1 gal
